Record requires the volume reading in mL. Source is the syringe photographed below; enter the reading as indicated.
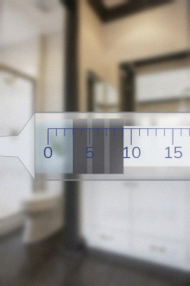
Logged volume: 3 mL
